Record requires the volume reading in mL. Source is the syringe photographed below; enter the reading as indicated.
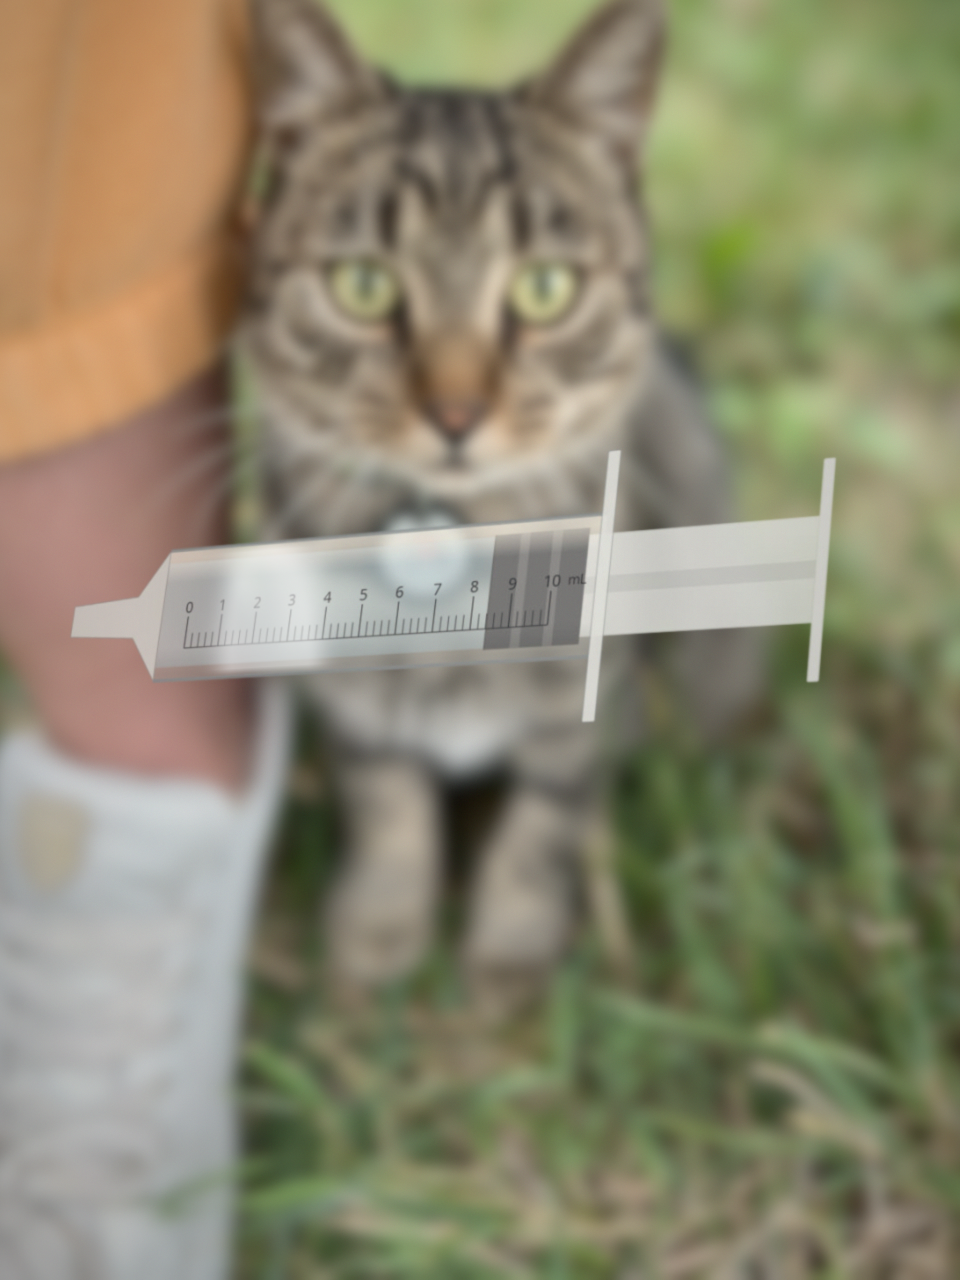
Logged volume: 8.4 mL
